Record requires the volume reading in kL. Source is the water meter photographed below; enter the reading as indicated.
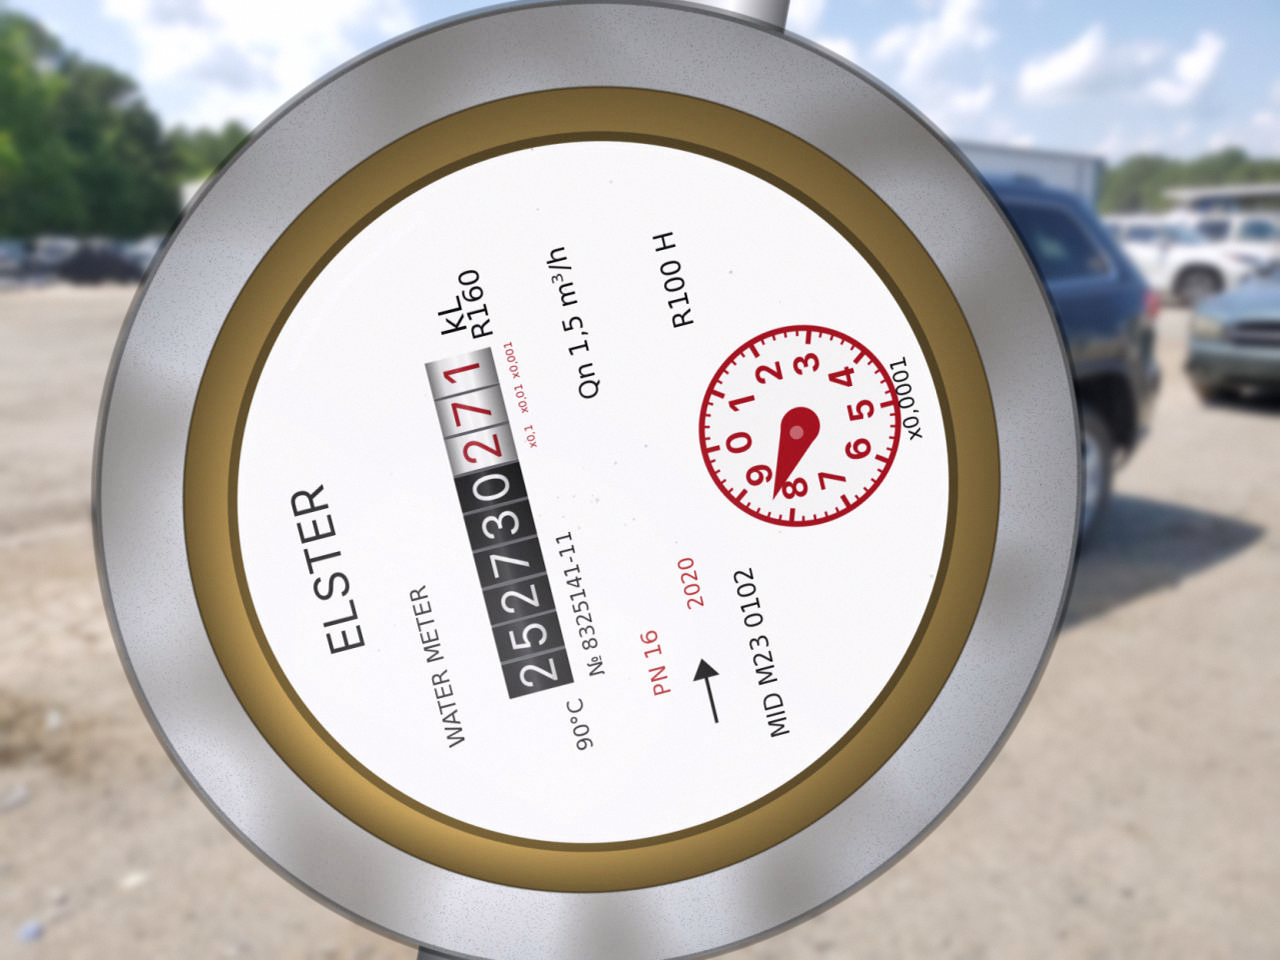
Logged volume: 252730.2718 kL
